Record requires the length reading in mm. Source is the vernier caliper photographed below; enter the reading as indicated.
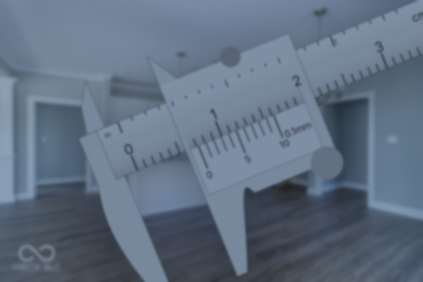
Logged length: 7.2 mm
